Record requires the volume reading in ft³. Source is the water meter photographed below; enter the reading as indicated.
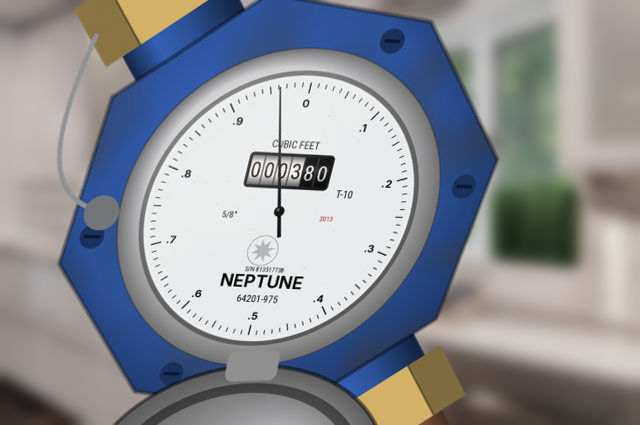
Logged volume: 379.96 ft³
